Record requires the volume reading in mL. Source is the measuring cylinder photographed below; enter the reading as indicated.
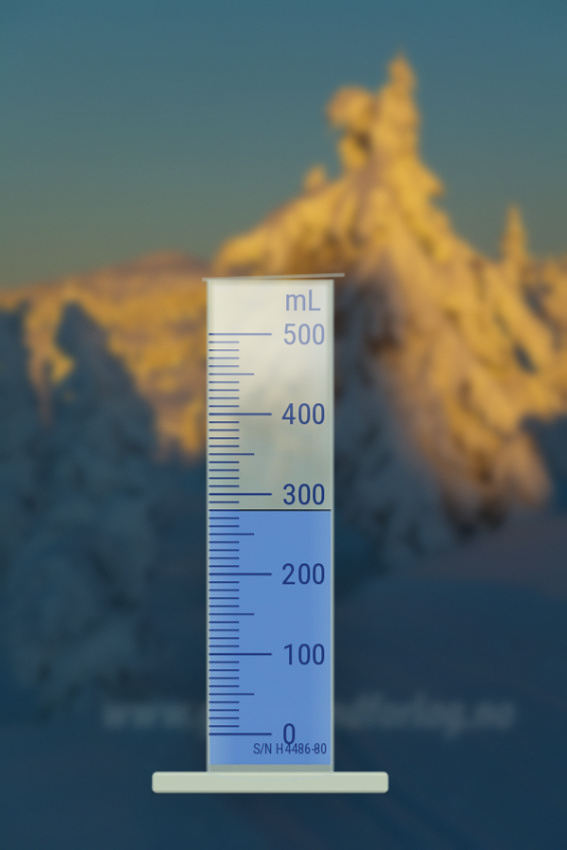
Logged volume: 280 mL
